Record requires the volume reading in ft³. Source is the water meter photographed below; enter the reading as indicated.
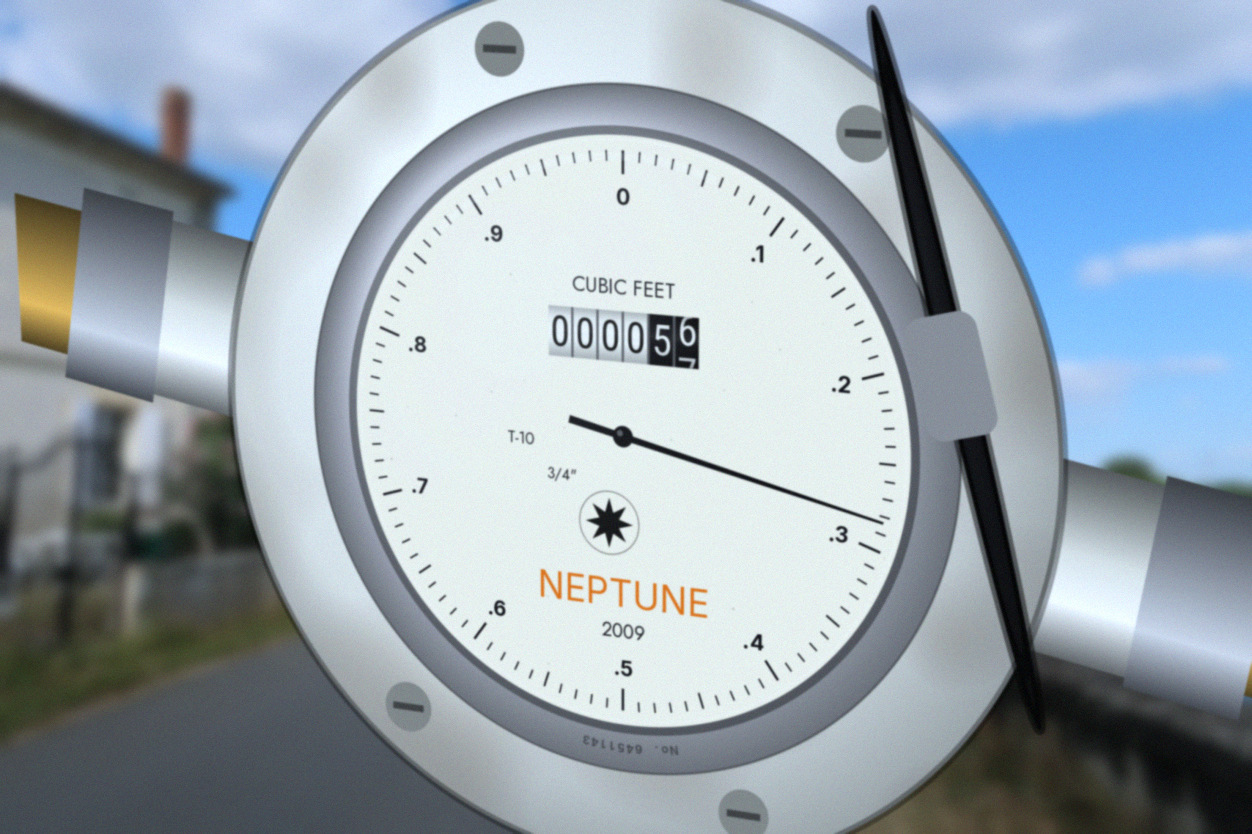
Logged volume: 56.28 ft³
